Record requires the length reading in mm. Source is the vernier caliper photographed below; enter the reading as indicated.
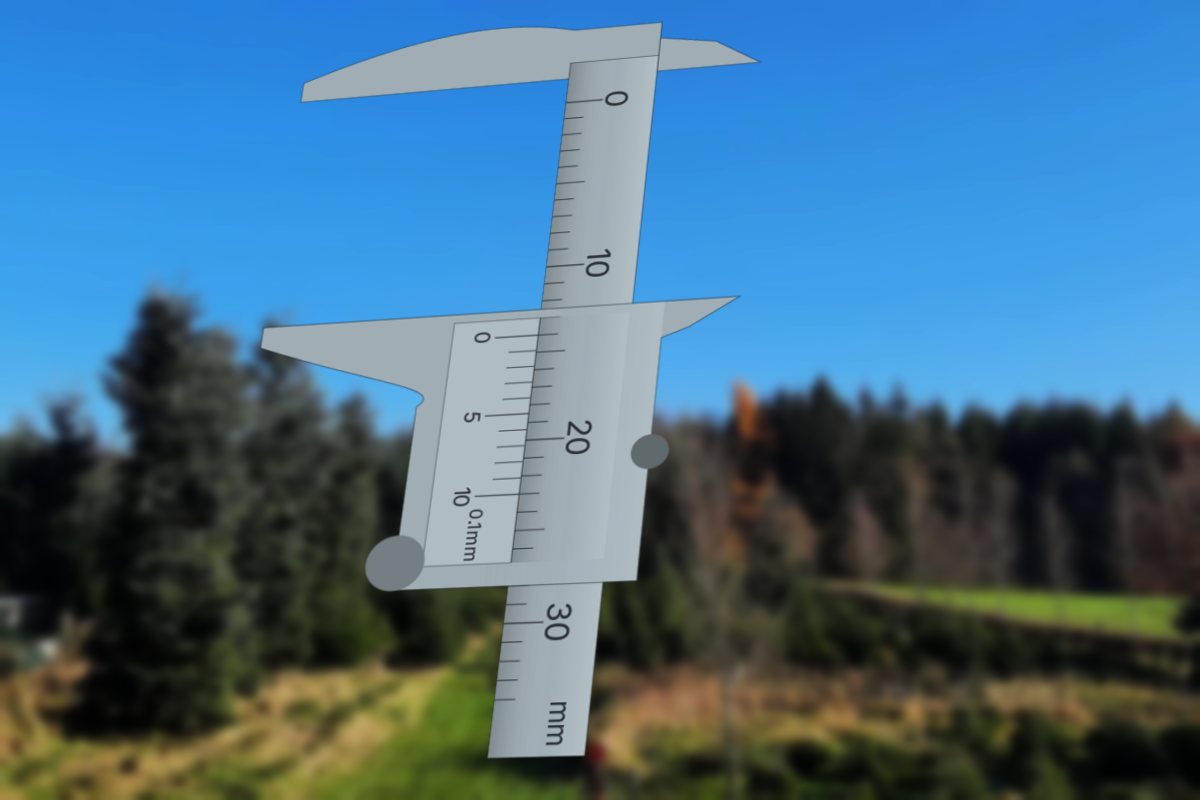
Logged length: 14.0 mm
